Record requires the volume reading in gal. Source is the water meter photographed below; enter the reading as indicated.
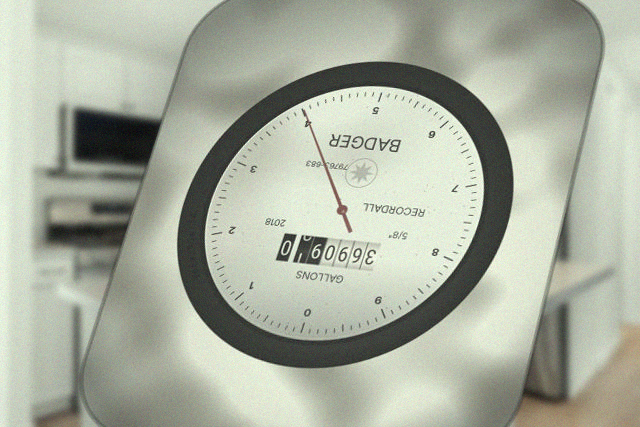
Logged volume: 3690914.0 gal
